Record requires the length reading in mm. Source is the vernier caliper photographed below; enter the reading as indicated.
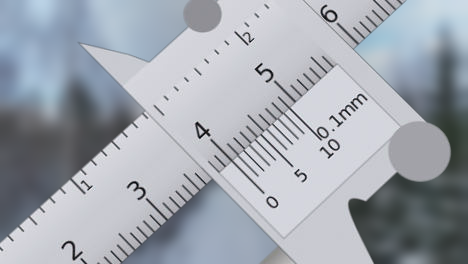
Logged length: 40.0 mm
